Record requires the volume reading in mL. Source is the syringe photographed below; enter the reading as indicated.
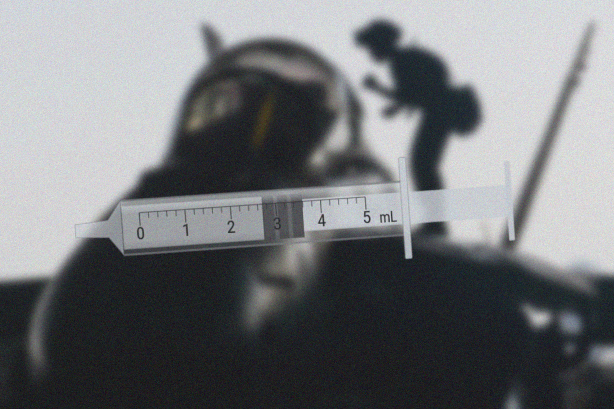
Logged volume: 2.7 mL
